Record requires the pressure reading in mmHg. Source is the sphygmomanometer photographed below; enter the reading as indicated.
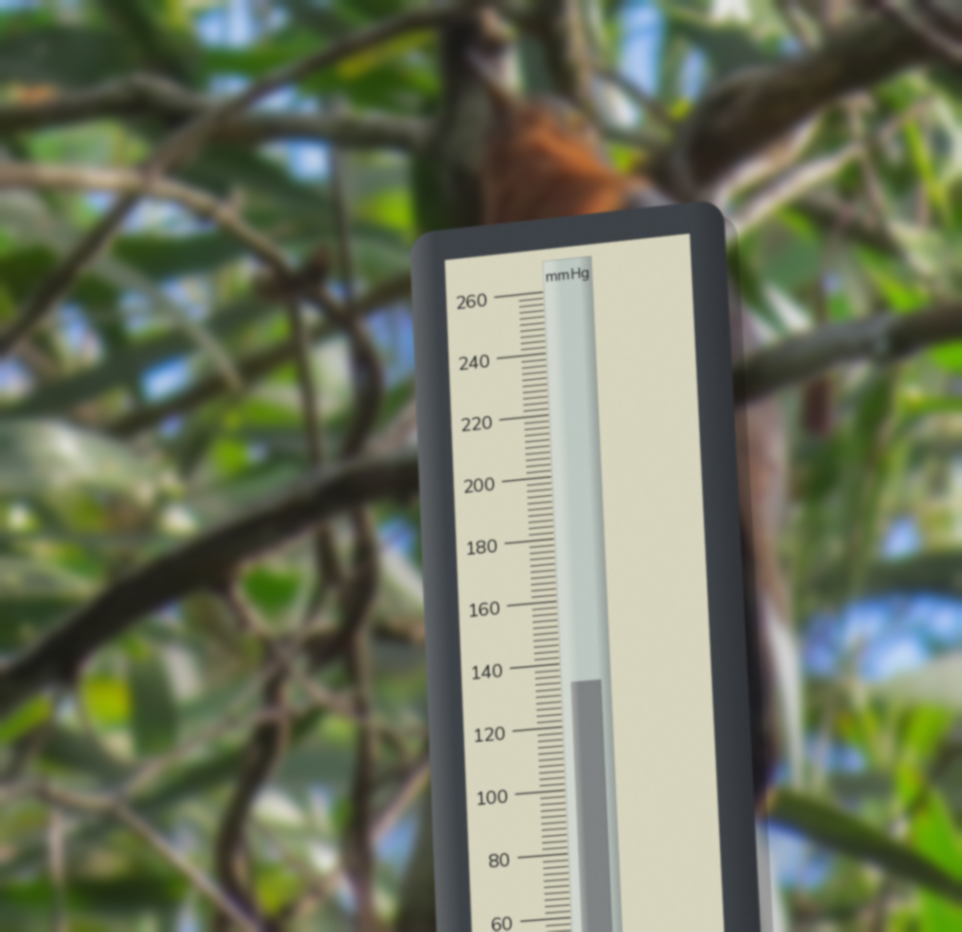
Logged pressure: 134 mmHg
